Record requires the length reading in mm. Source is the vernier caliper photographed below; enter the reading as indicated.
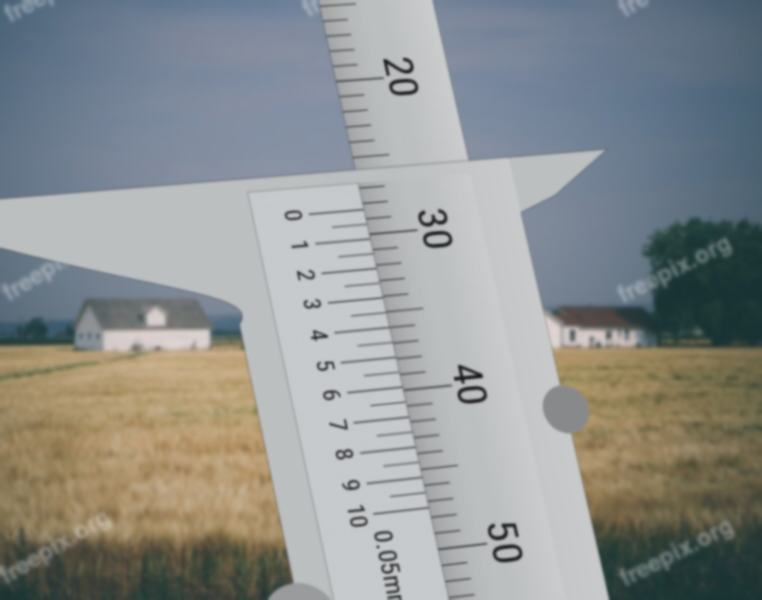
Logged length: 28.4 mm
